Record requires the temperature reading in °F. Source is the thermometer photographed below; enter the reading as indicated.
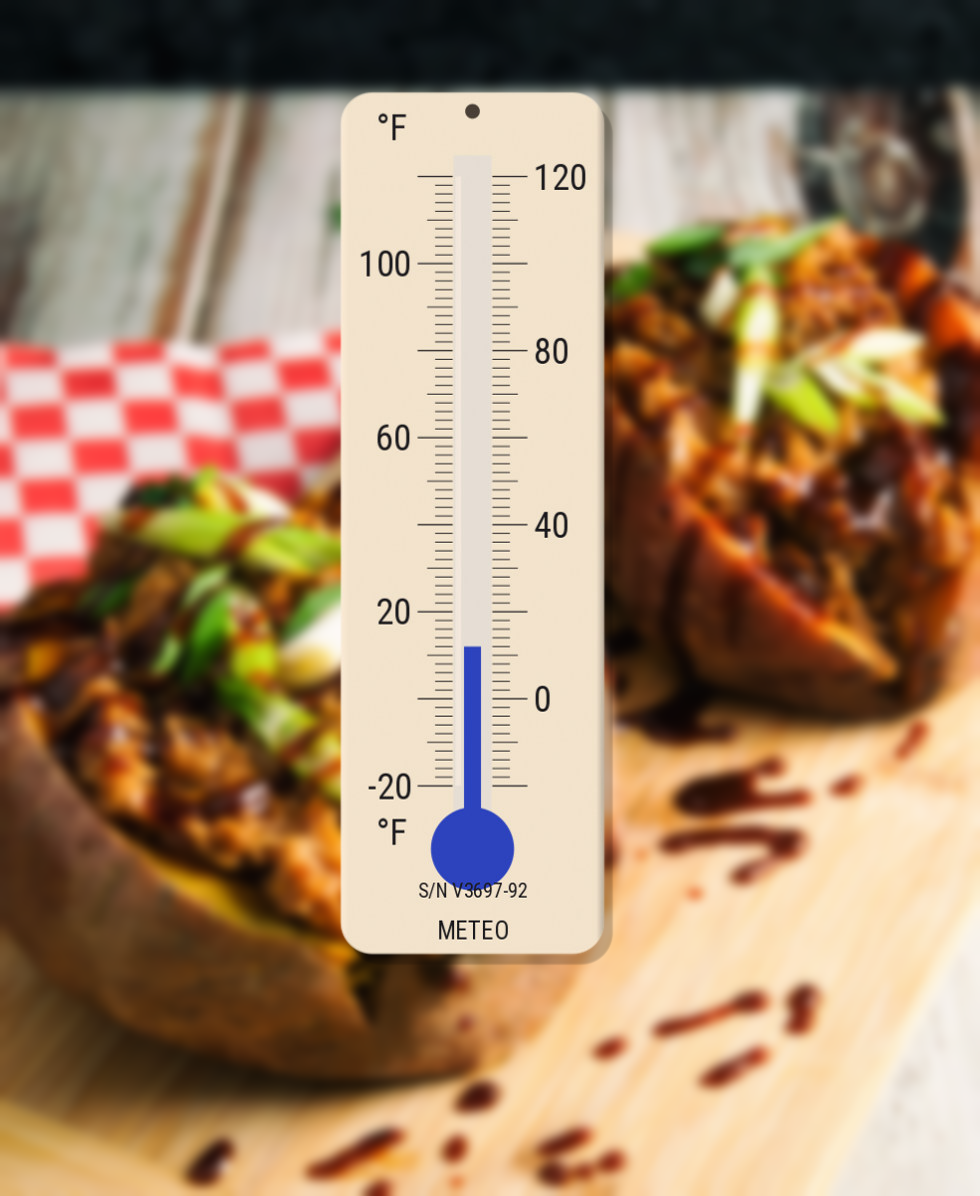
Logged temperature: 12 °F
